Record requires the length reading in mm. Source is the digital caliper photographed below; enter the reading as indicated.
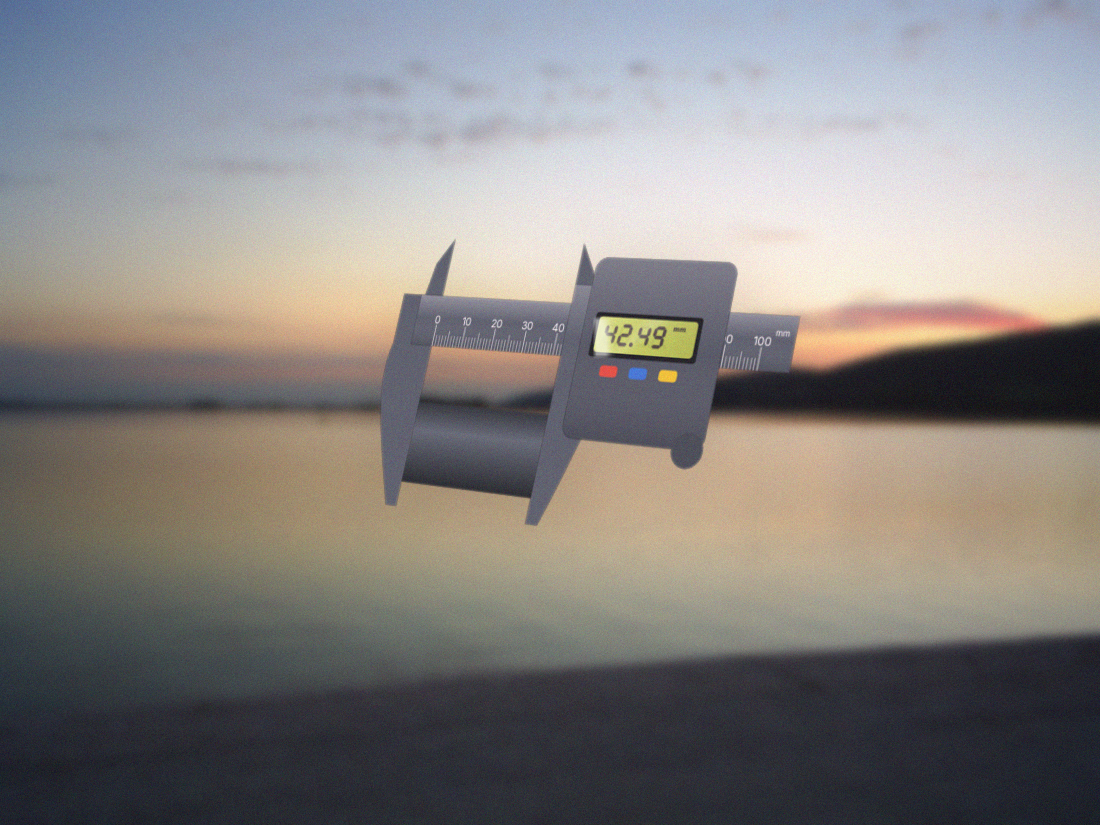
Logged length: 42.49 mm
